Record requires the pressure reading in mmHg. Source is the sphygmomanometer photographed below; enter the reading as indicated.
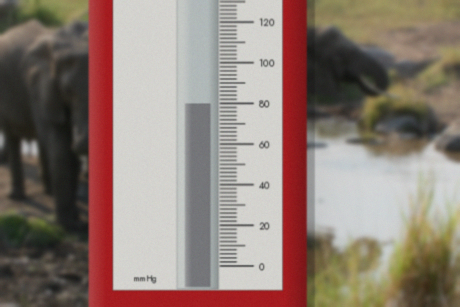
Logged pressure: 80 mmHg
